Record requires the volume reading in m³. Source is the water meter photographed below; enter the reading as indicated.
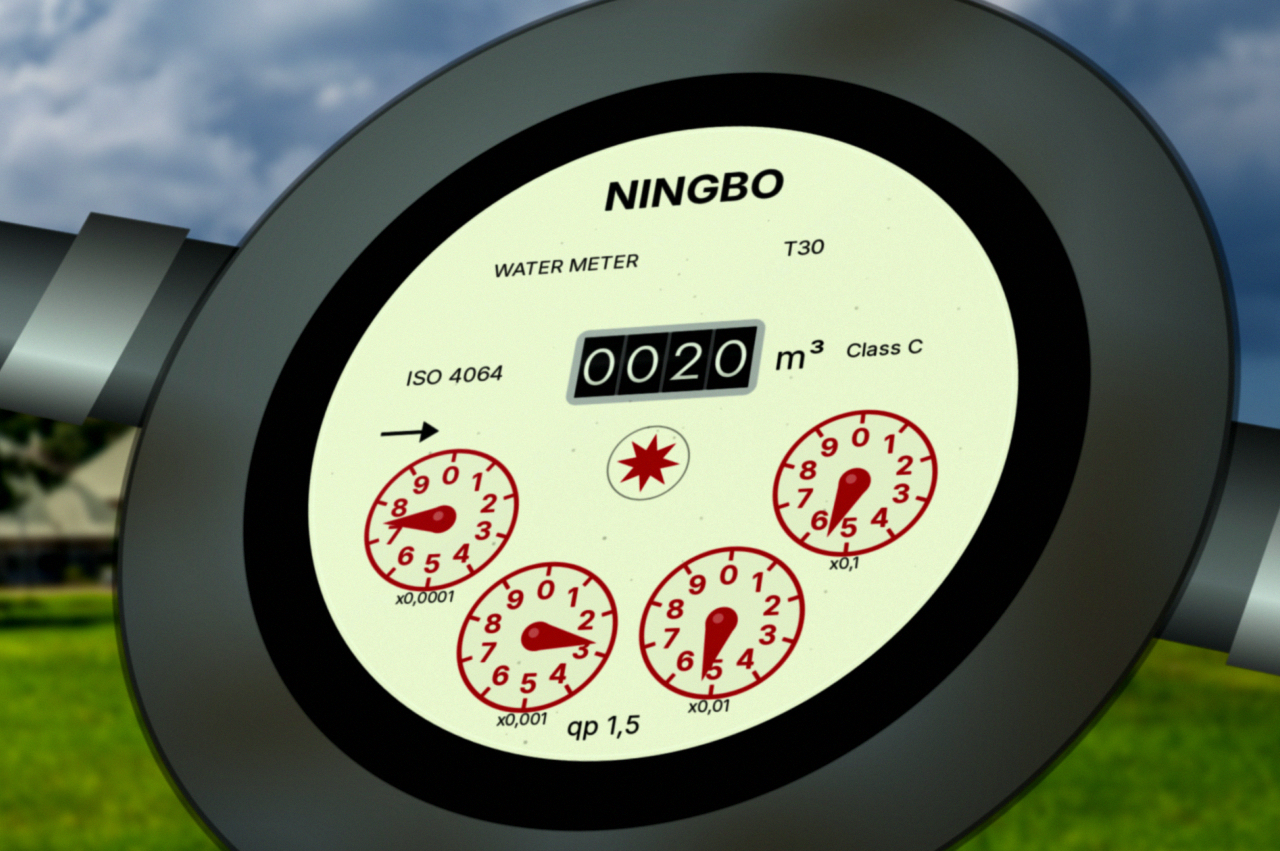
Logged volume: 20.5527 m³
